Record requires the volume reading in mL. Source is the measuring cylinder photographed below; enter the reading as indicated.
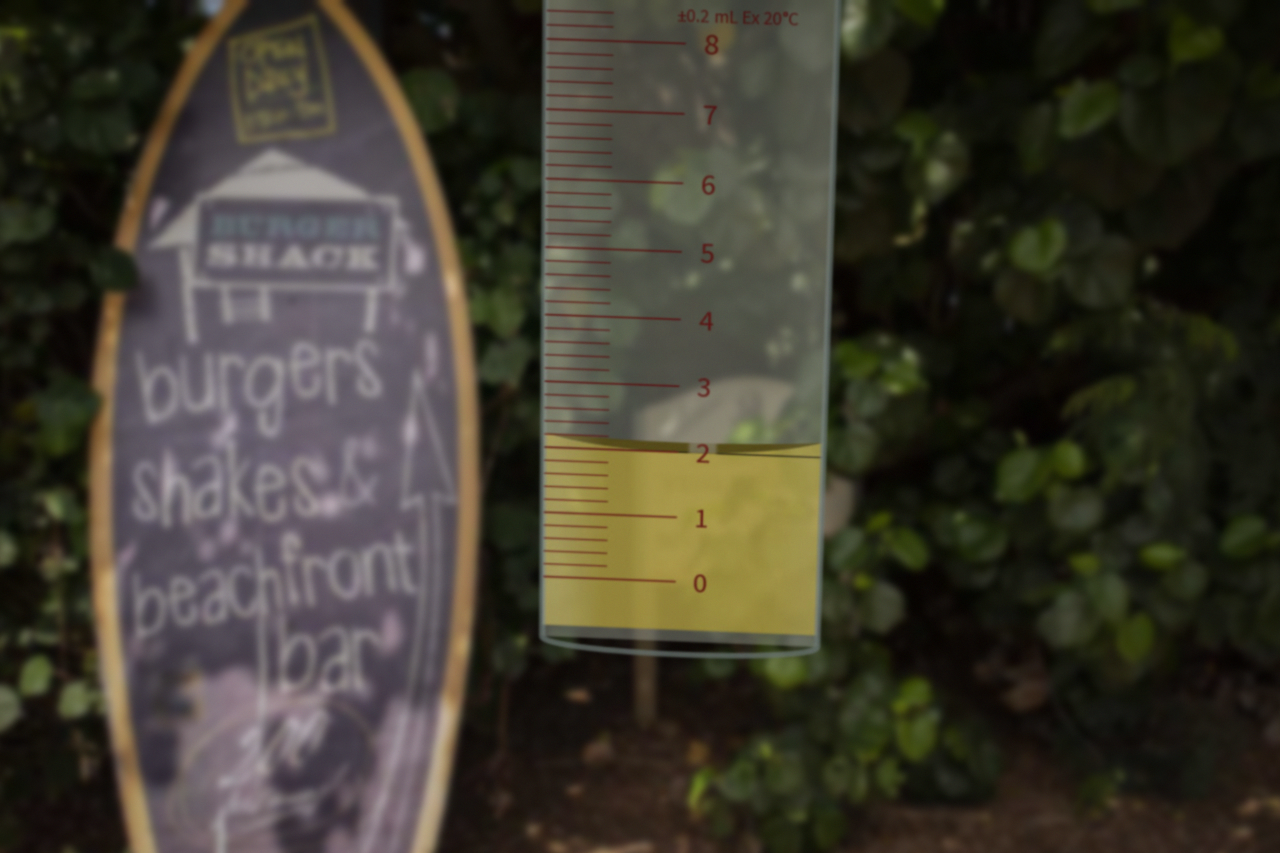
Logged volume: 2 mL
